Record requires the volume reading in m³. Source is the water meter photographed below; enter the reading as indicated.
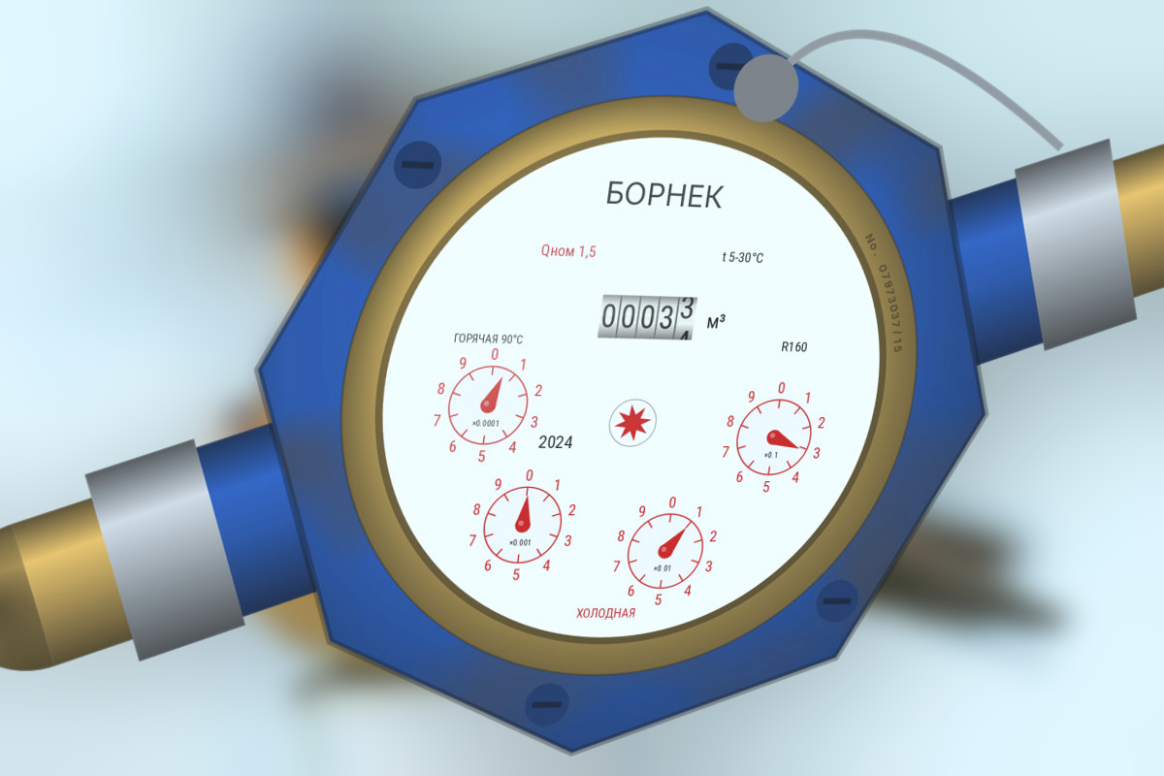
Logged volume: 33.3100 m³
